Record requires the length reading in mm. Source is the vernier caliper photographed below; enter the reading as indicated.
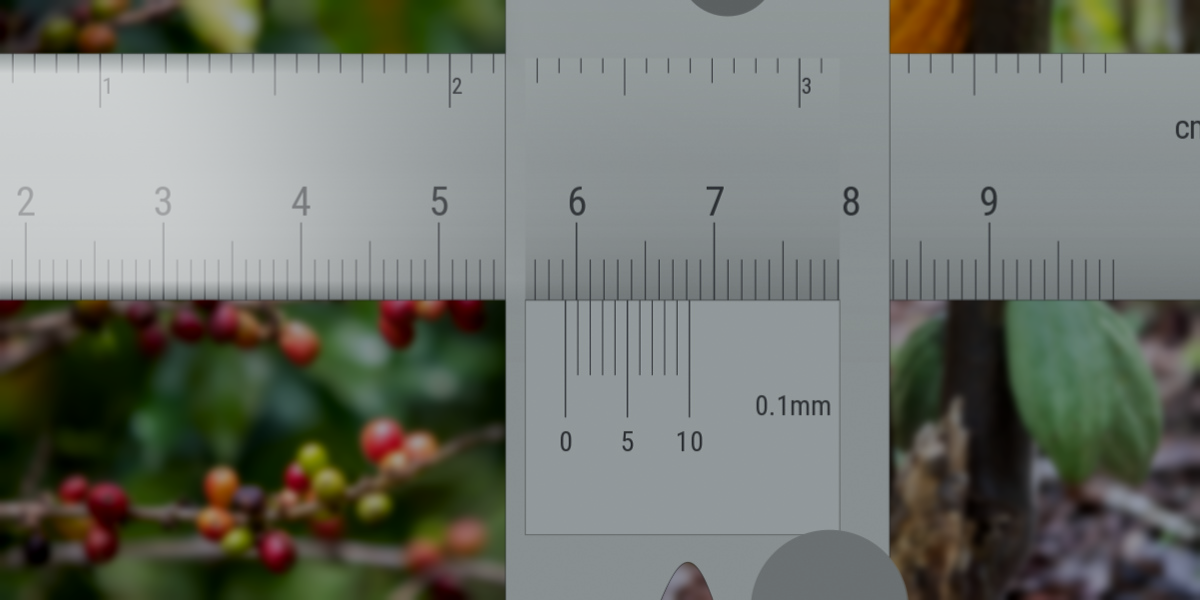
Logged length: 59.2 mm
